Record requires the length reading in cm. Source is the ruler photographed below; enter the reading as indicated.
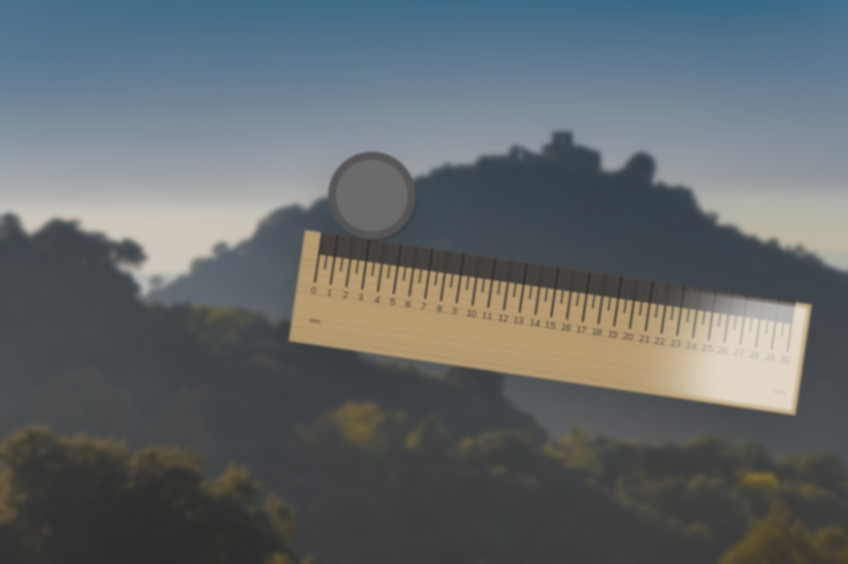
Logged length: 5.5 cm
